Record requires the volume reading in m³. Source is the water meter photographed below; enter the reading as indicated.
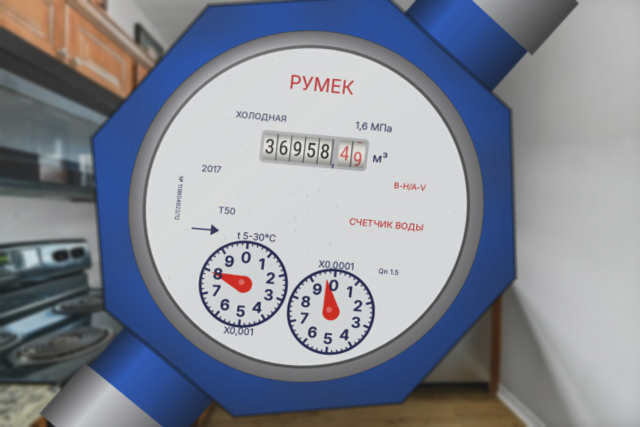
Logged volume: 36958.4879 m³
